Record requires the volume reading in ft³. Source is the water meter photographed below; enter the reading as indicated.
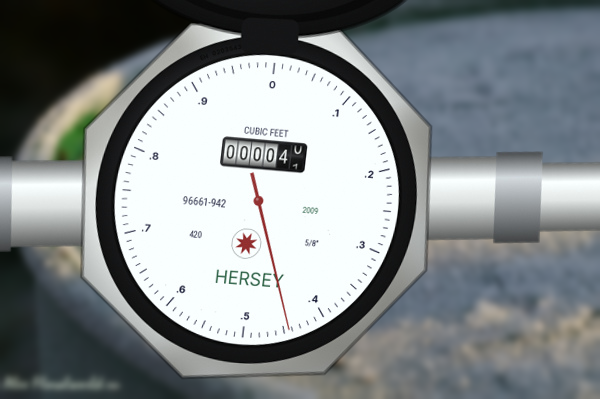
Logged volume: 40.44 ft³
